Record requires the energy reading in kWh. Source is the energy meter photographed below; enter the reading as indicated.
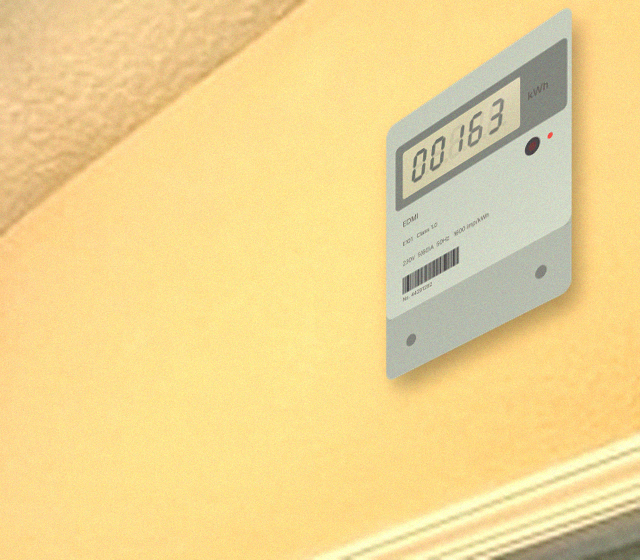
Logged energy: 163 kWh
